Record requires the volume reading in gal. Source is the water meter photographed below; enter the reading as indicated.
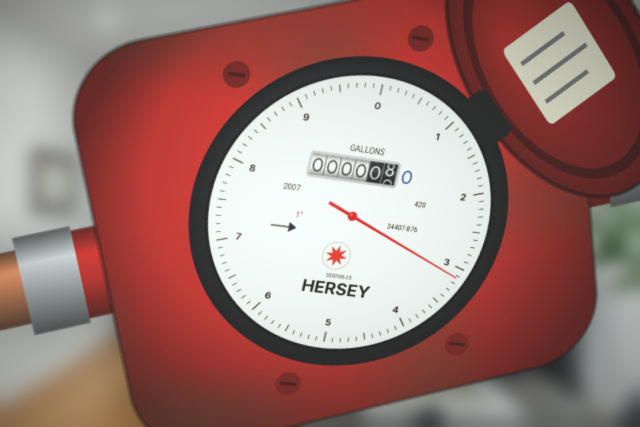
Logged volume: 83.1 gal
